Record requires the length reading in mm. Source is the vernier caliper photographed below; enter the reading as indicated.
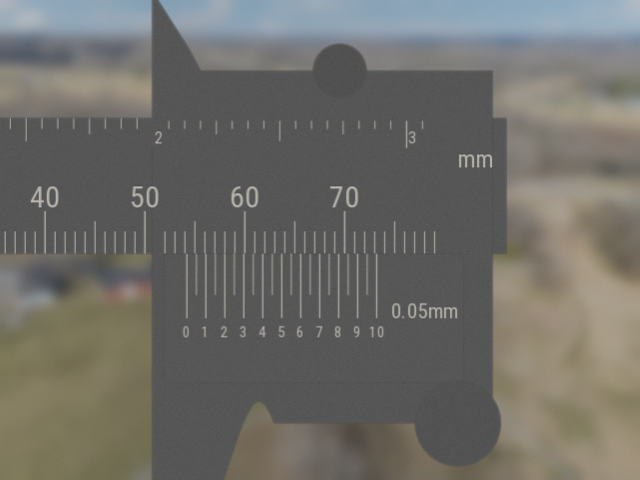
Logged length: 54.2 mm
